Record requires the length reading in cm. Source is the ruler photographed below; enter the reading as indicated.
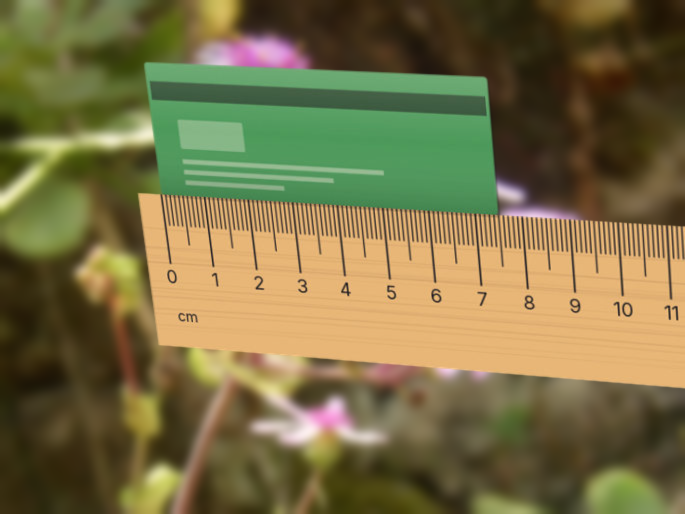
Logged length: 7.5 cm
